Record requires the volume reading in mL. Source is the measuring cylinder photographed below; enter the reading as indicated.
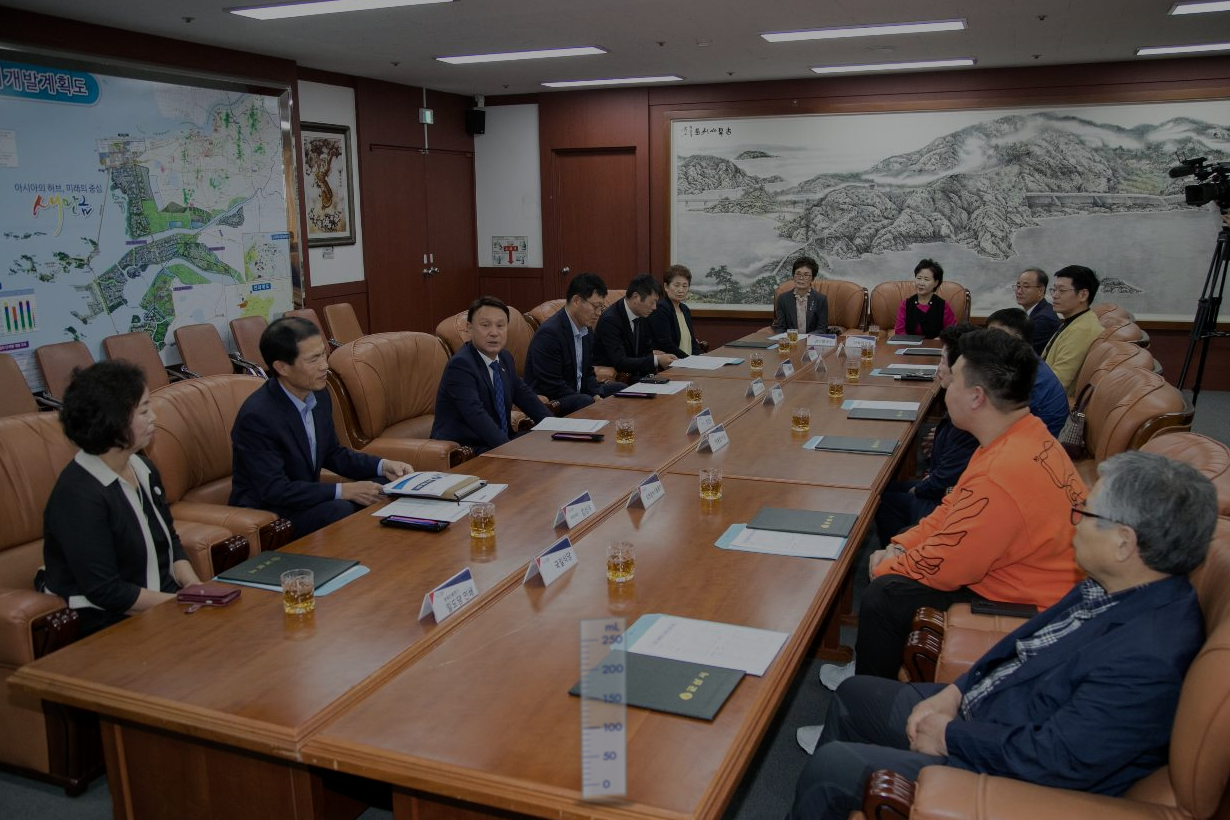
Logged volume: 100 mL
